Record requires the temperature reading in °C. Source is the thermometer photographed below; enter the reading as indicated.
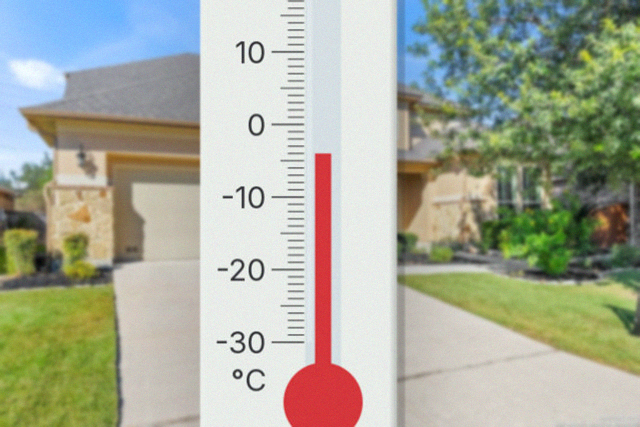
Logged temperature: -4 °C
